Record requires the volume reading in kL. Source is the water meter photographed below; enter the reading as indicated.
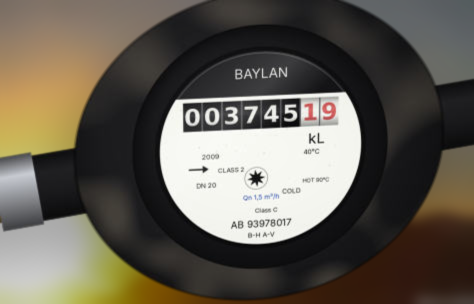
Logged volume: 3745.19 kL
